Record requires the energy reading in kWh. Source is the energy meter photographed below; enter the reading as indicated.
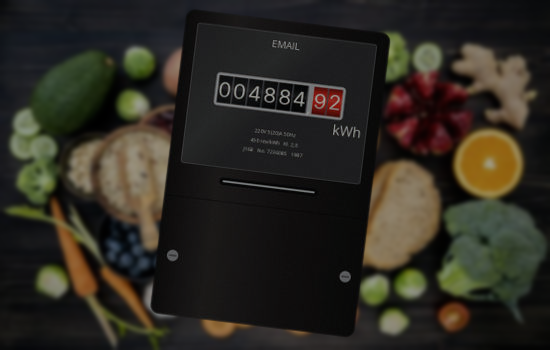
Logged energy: 4884.92 kWh
